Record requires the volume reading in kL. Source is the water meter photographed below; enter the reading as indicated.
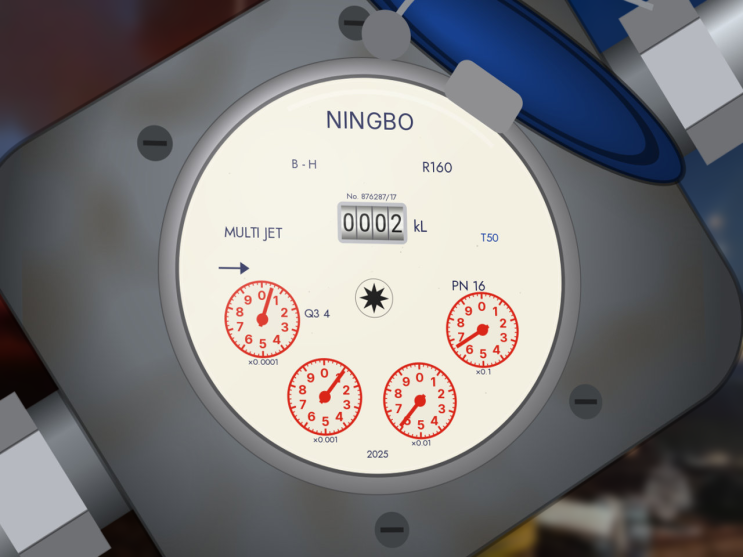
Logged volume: 2.6610 kL
